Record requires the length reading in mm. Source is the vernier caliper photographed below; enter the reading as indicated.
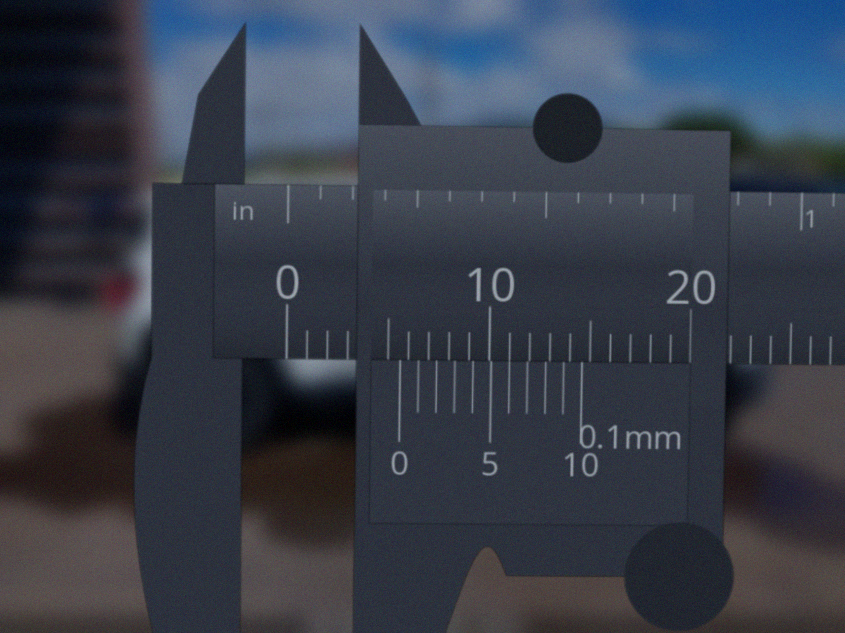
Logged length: 5.6 mm
